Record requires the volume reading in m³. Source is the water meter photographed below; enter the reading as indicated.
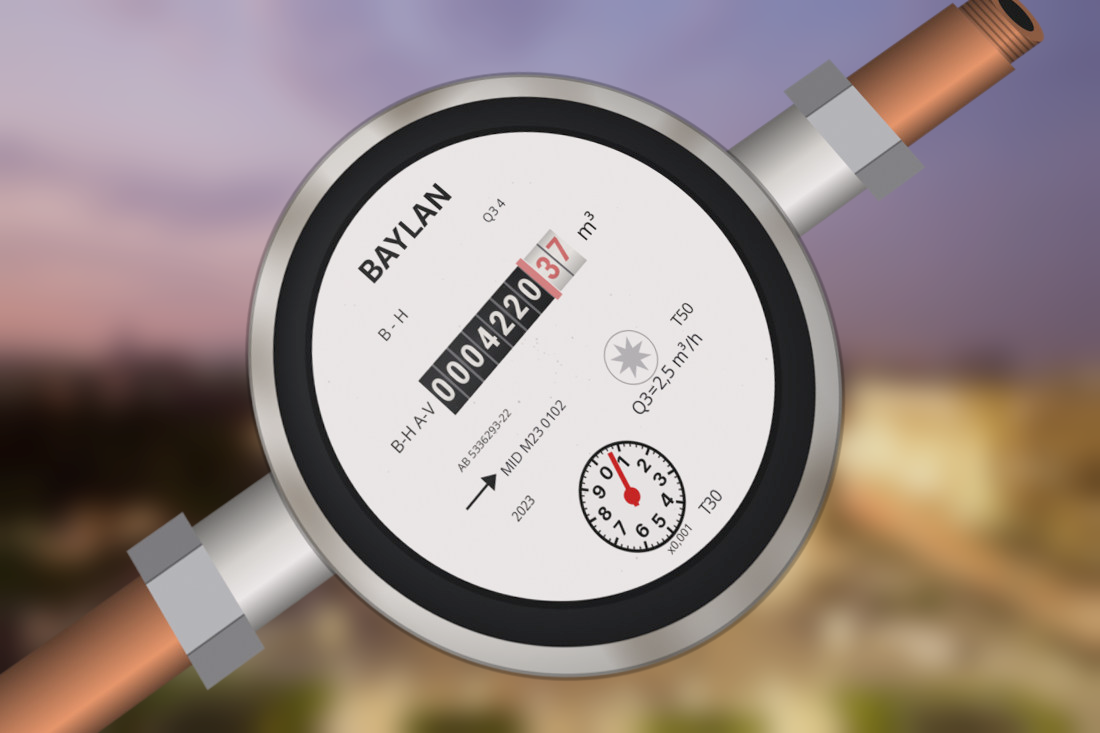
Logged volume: 4220.370 m³
